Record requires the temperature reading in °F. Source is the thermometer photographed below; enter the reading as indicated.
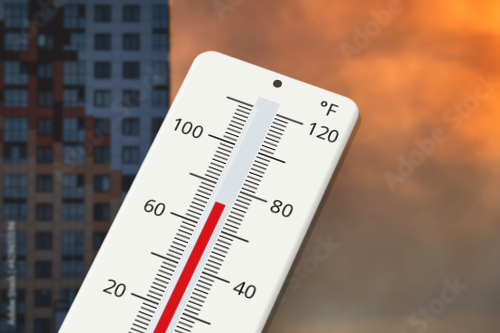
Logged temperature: 72 °F
